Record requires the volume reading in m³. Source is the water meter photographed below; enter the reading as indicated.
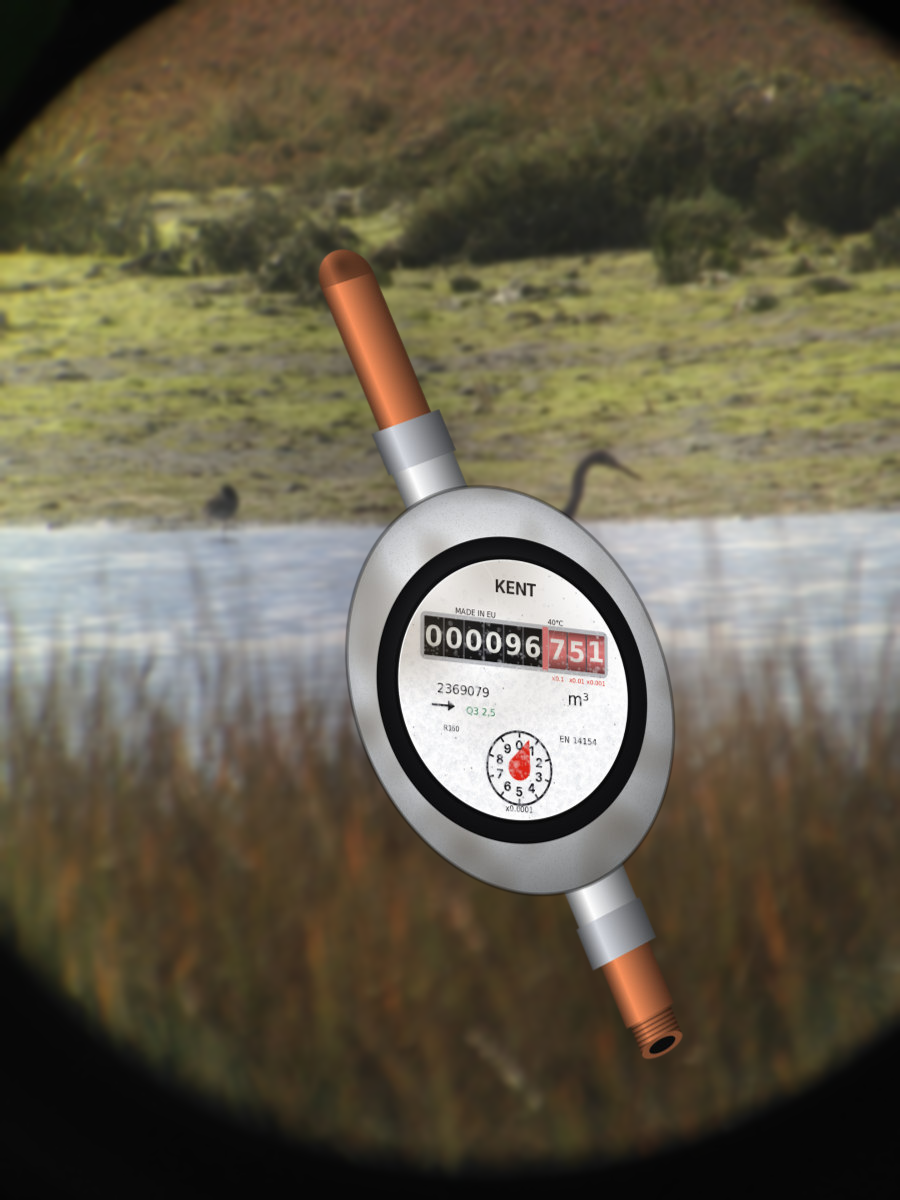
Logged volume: 96.7510 m³
